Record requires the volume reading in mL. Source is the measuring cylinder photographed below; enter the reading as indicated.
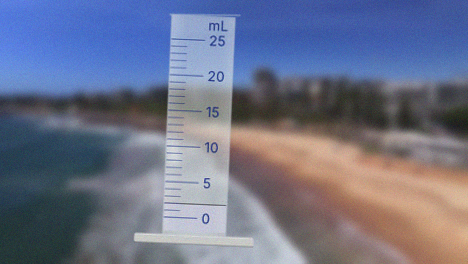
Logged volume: 2 mL
